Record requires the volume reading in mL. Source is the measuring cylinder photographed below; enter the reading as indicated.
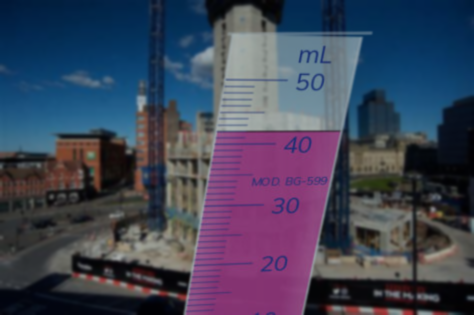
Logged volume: 42 mL
